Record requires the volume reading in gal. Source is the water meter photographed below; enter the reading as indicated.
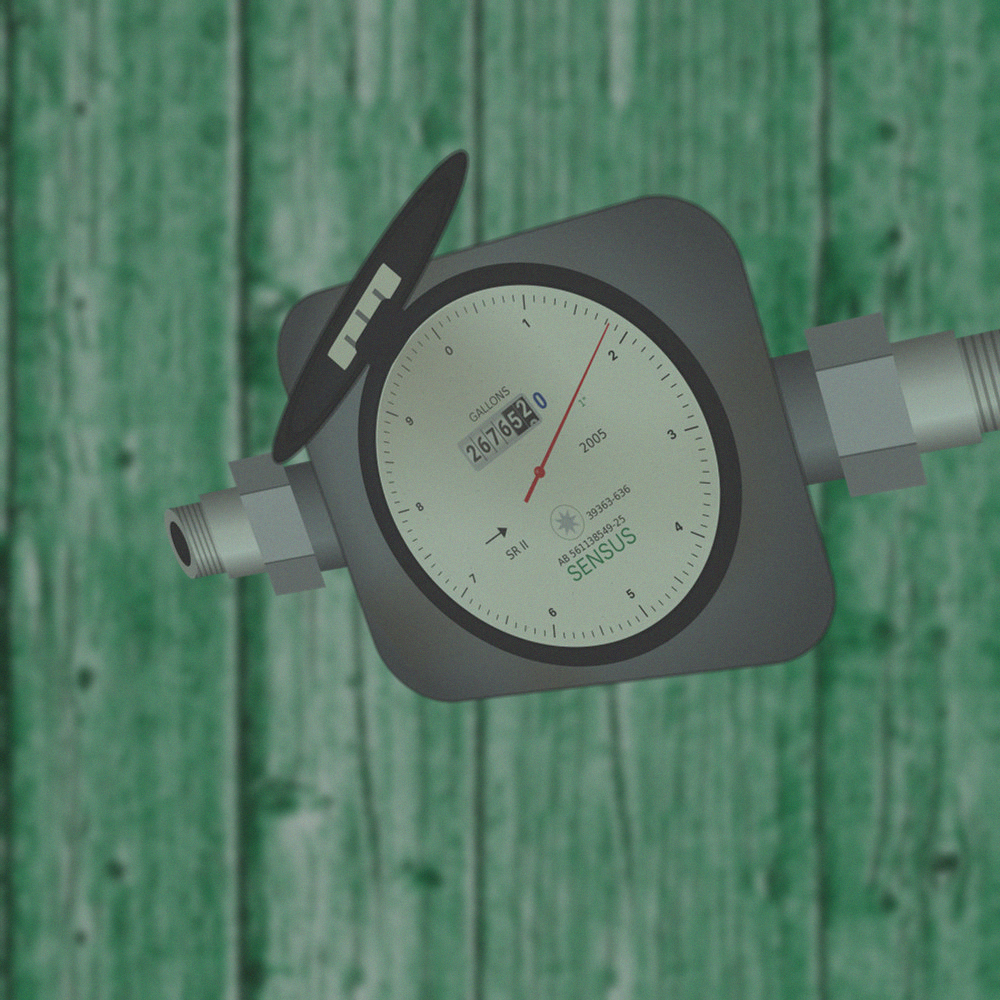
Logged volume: 2676521.8 gal
